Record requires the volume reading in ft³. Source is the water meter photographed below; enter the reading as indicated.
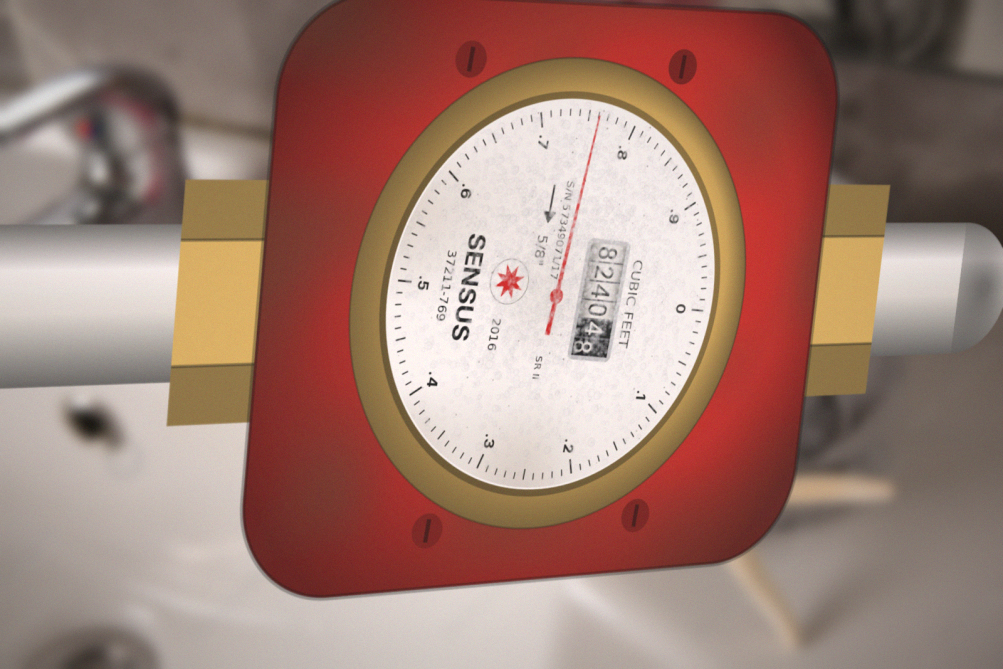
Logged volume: 824047.76 ft³
